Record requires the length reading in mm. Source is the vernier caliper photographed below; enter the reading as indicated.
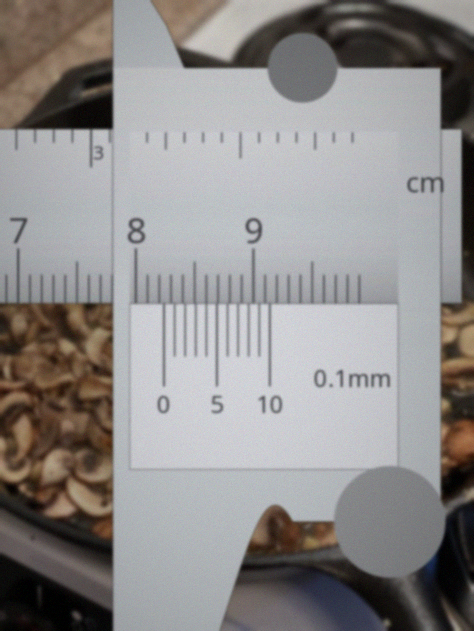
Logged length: 82.4 mm
